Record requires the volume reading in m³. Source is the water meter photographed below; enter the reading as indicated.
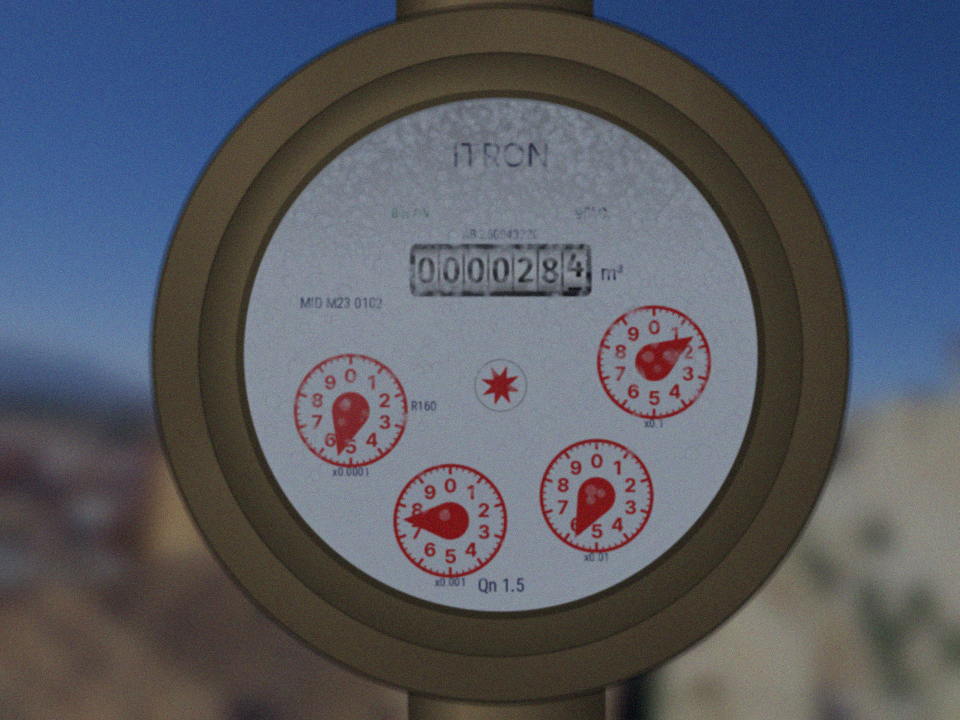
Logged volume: 284.1575 m³
